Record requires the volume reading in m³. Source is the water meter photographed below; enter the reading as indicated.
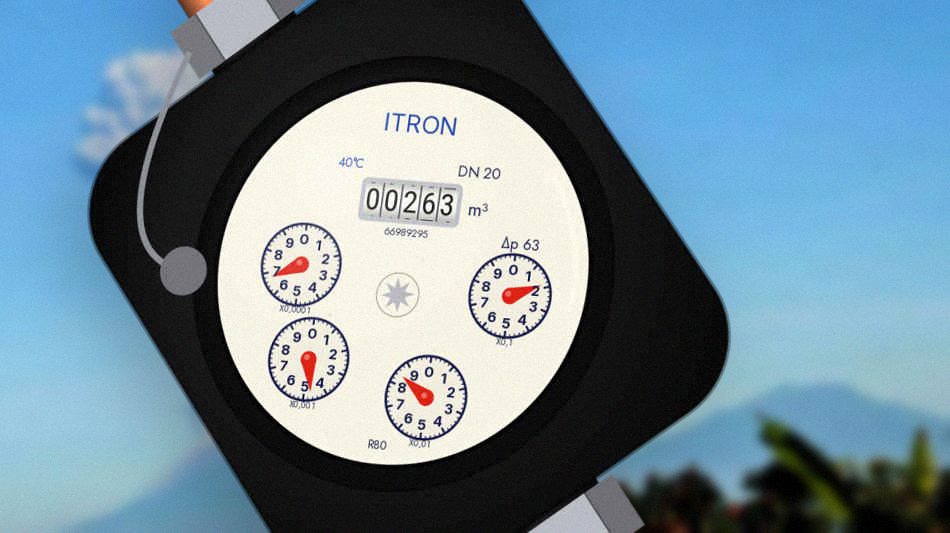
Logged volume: 263.1846 m³
